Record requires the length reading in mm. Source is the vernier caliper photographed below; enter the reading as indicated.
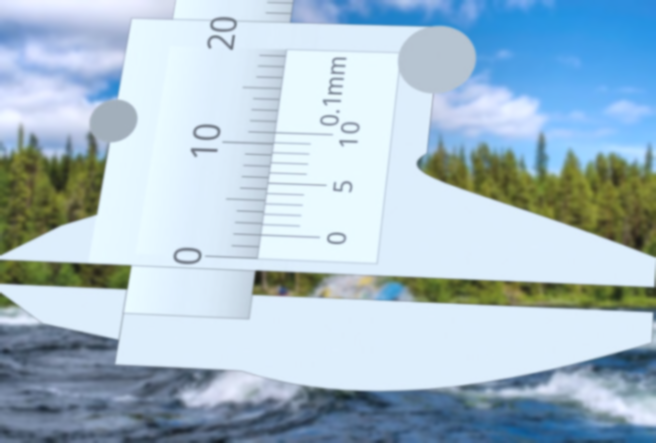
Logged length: 2.0 mm
